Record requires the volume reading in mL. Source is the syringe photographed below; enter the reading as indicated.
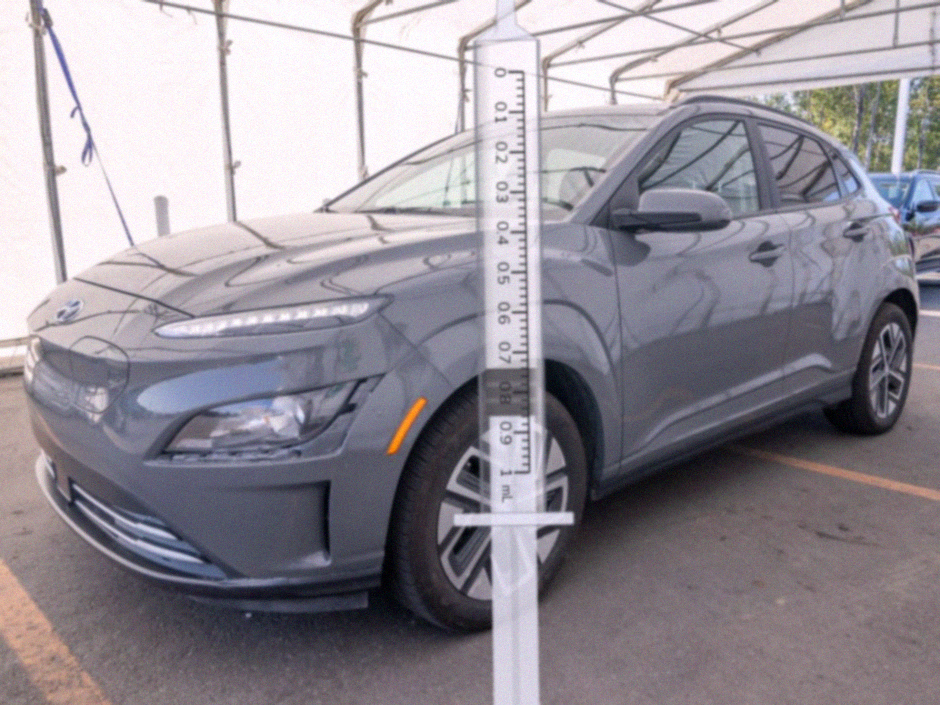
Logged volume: 0.74 mL
